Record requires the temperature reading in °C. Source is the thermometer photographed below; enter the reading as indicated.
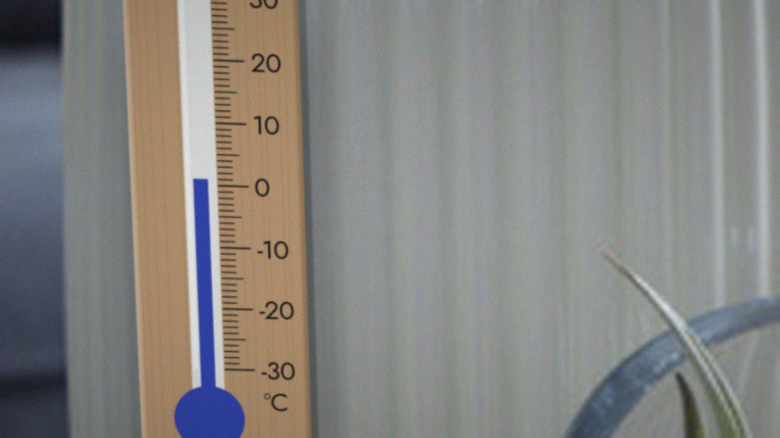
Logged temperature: 1 °C
